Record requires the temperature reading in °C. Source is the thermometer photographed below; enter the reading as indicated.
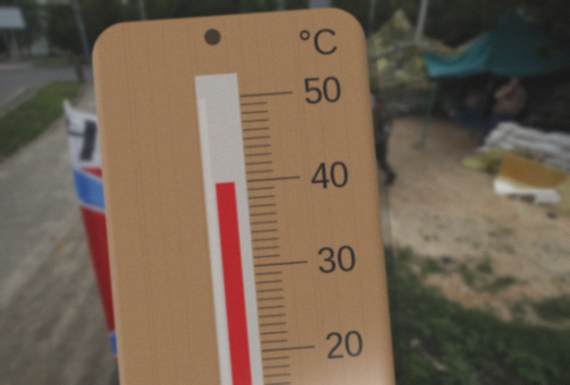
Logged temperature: 40 °C
